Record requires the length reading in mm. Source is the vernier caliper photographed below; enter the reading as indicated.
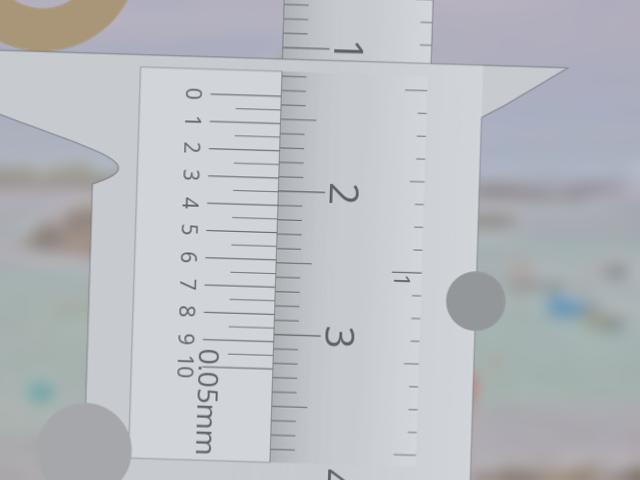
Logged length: 13.4 mm
